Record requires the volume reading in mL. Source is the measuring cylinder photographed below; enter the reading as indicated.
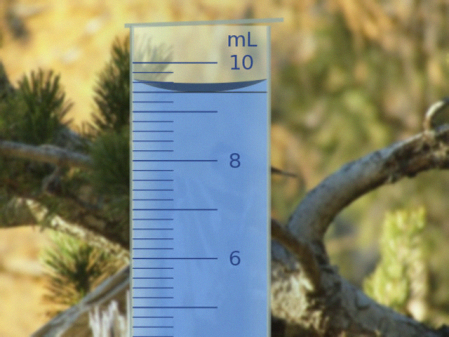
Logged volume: 9.4 mL
